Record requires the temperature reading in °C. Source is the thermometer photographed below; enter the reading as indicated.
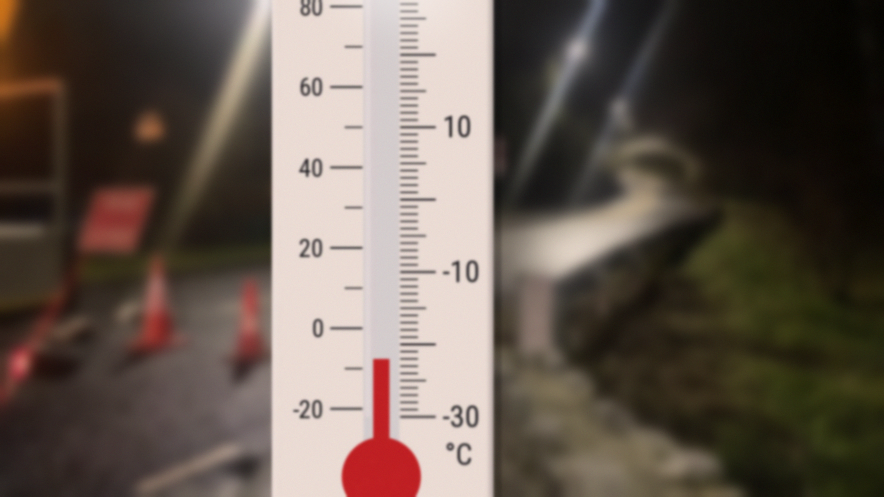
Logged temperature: -22 °C
